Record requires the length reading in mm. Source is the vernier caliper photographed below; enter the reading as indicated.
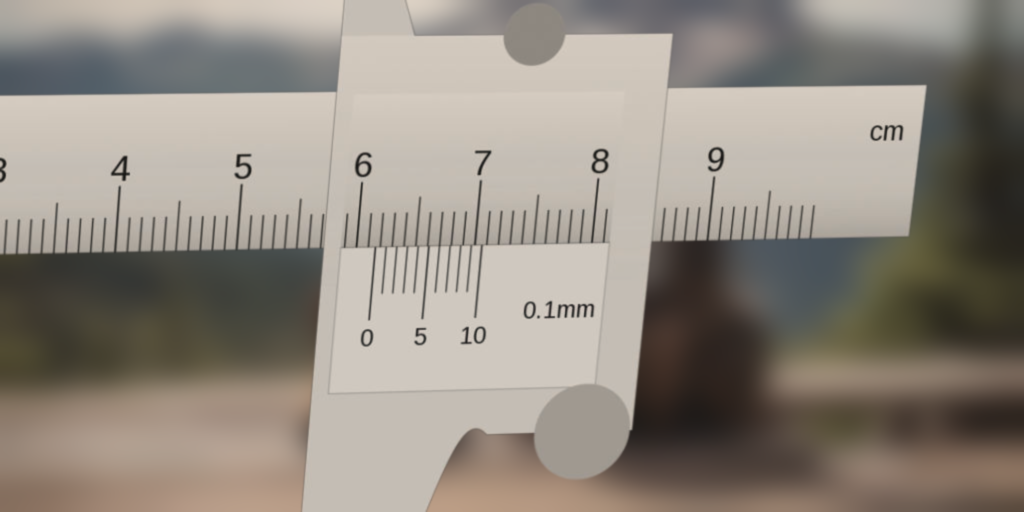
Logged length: 61.6 mm
